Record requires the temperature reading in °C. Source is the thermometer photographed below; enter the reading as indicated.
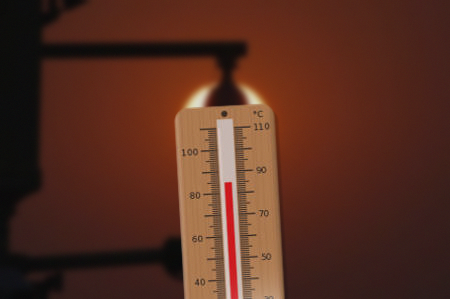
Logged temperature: 85 °C
